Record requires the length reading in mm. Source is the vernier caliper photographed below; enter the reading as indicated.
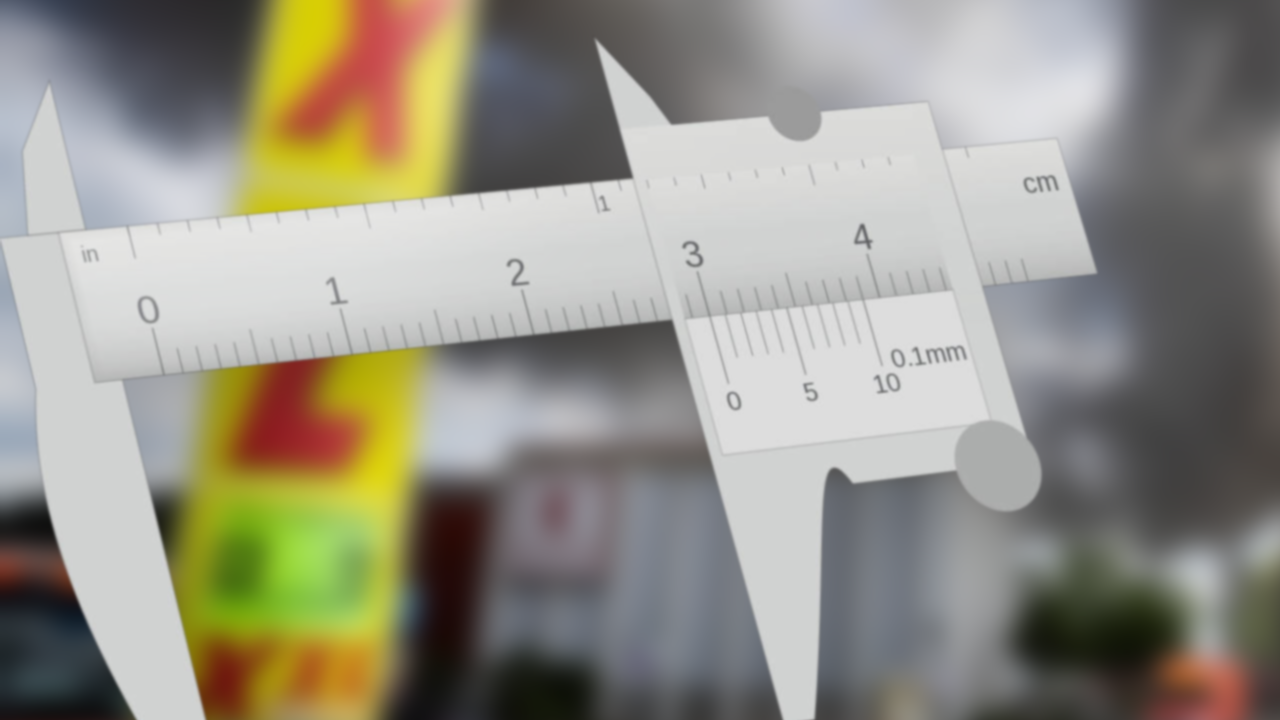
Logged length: 30.0 mm
